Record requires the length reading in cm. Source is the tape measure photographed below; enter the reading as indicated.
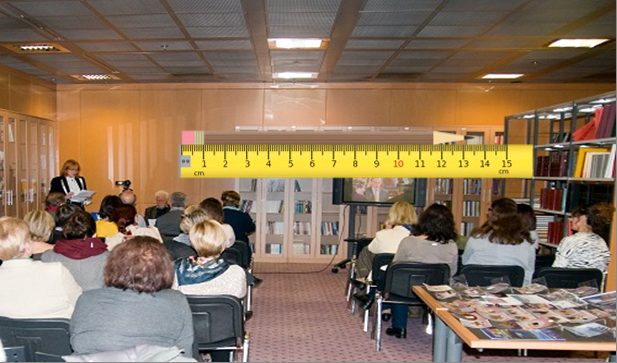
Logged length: 13.5 cm
